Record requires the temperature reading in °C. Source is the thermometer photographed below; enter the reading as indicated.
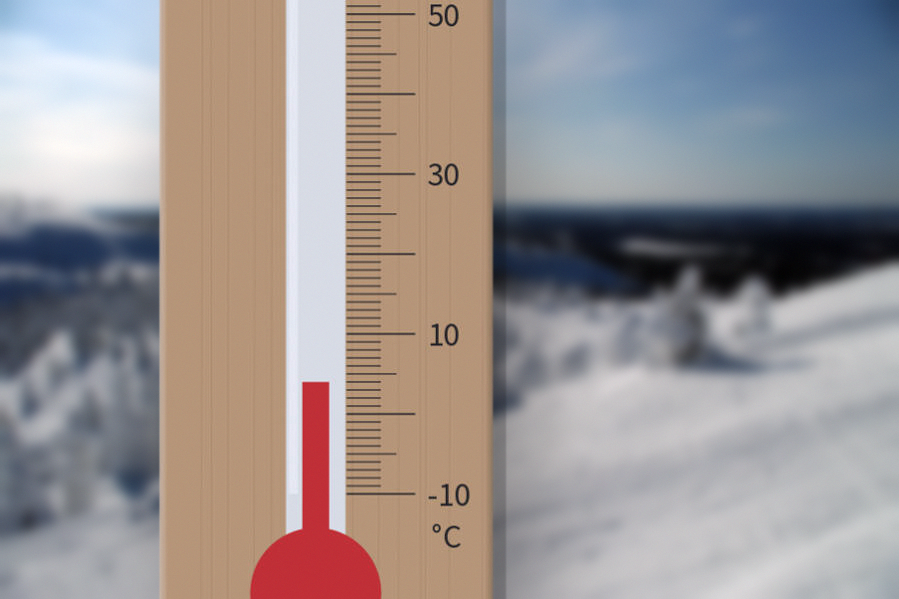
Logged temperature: 4 °C
